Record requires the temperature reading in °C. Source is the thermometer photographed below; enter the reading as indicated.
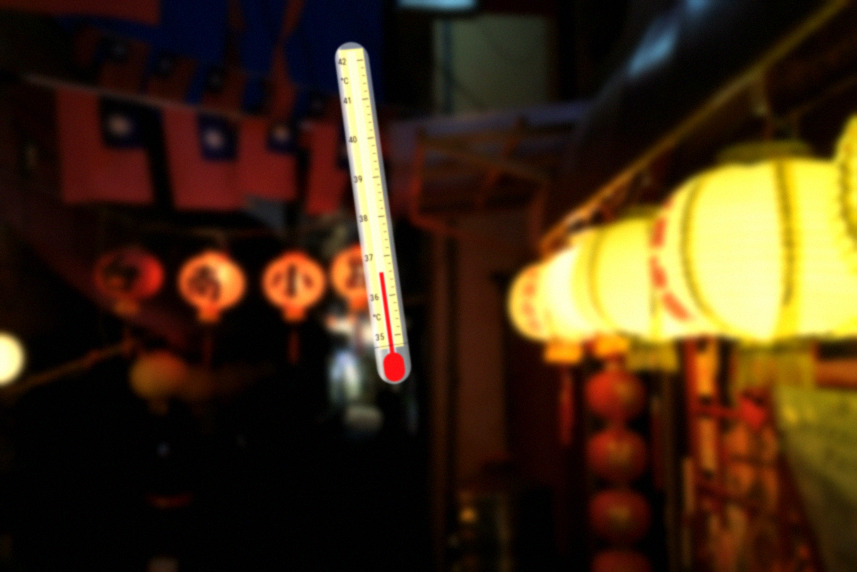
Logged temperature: 36.6 °C
